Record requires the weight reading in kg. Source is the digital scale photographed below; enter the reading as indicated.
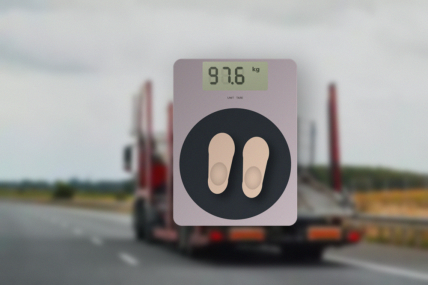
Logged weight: 97.6 kg
